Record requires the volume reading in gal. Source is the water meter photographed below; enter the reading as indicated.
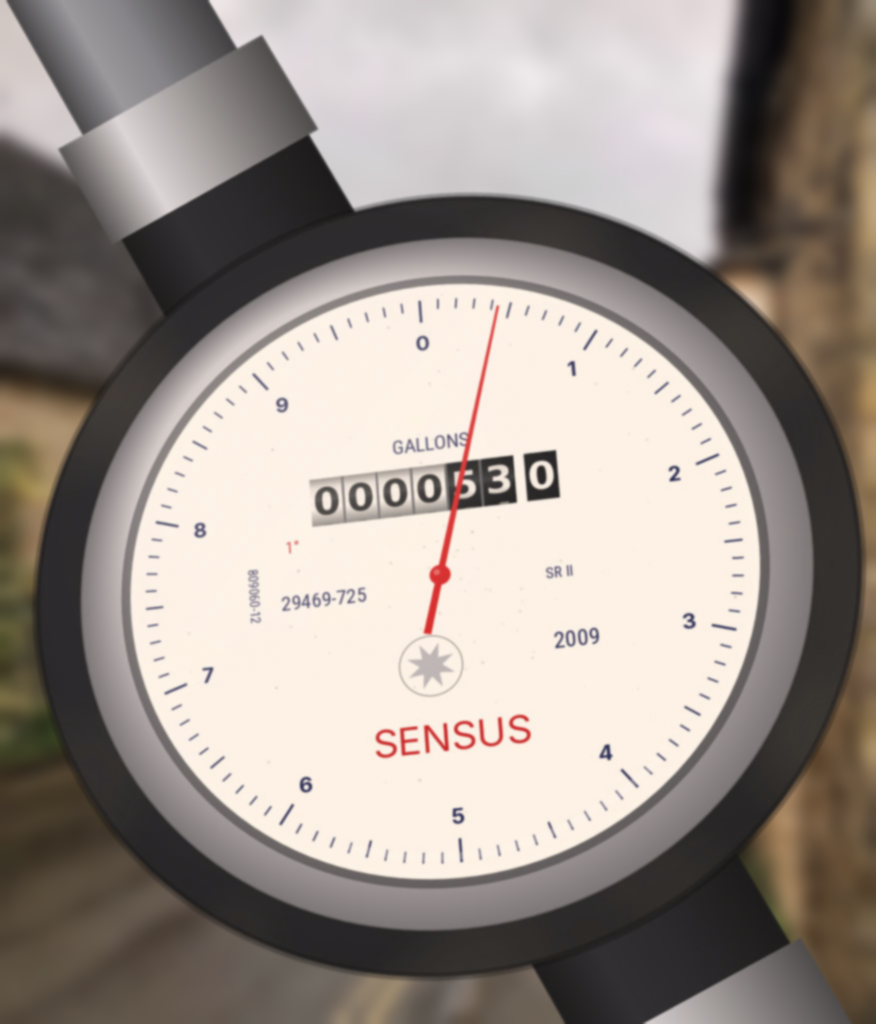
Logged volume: 530.4 gal
